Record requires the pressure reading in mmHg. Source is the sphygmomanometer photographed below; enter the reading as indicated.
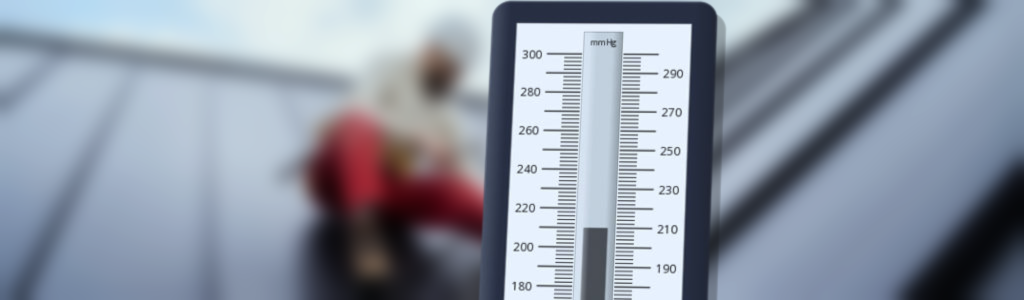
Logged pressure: 210 mmHg
